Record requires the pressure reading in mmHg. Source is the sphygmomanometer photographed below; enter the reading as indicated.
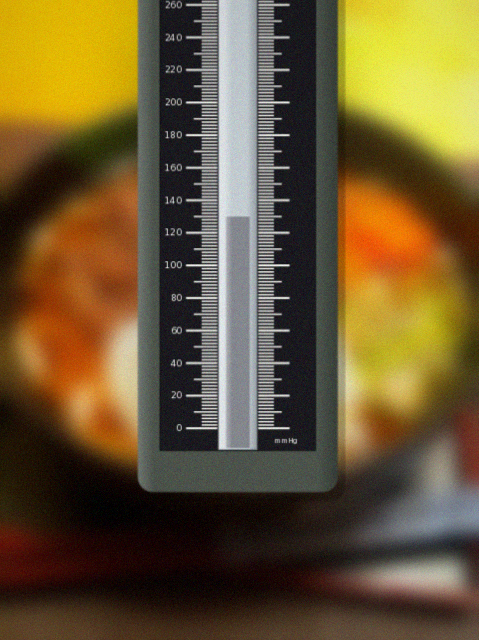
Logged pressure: 130 mmHg
